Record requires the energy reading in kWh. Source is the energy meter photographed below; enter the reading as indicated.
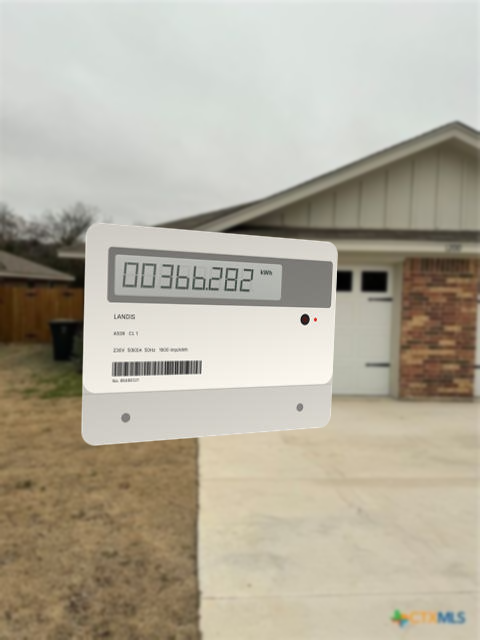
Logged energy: 366.282 kWh
